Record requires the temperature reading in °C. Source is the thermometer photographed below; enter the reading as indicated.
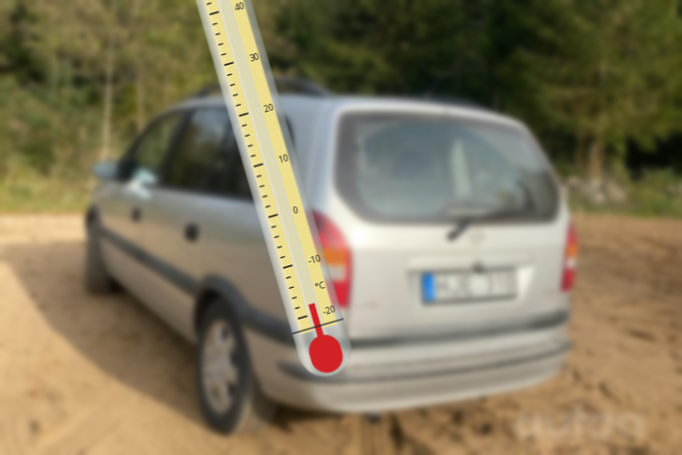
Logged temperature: -18 °C
